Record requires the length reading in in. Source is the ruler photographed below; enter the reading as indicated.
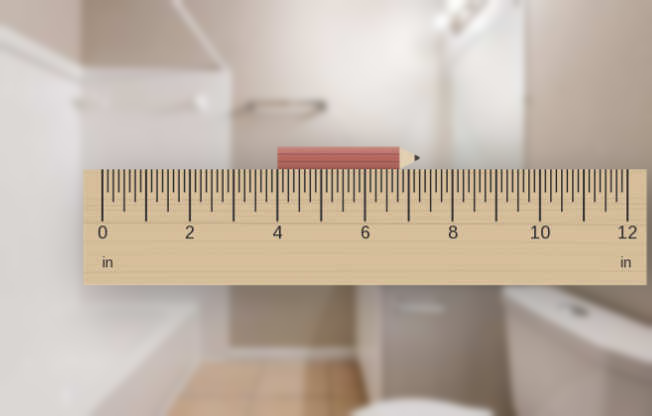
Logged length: 3.25 in
